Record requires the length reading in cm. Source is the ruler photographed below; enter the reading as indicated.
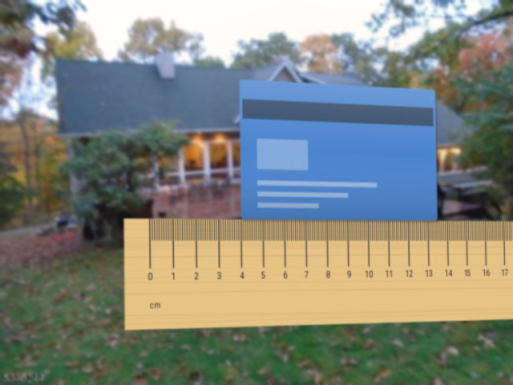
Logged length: 9.5 cm
